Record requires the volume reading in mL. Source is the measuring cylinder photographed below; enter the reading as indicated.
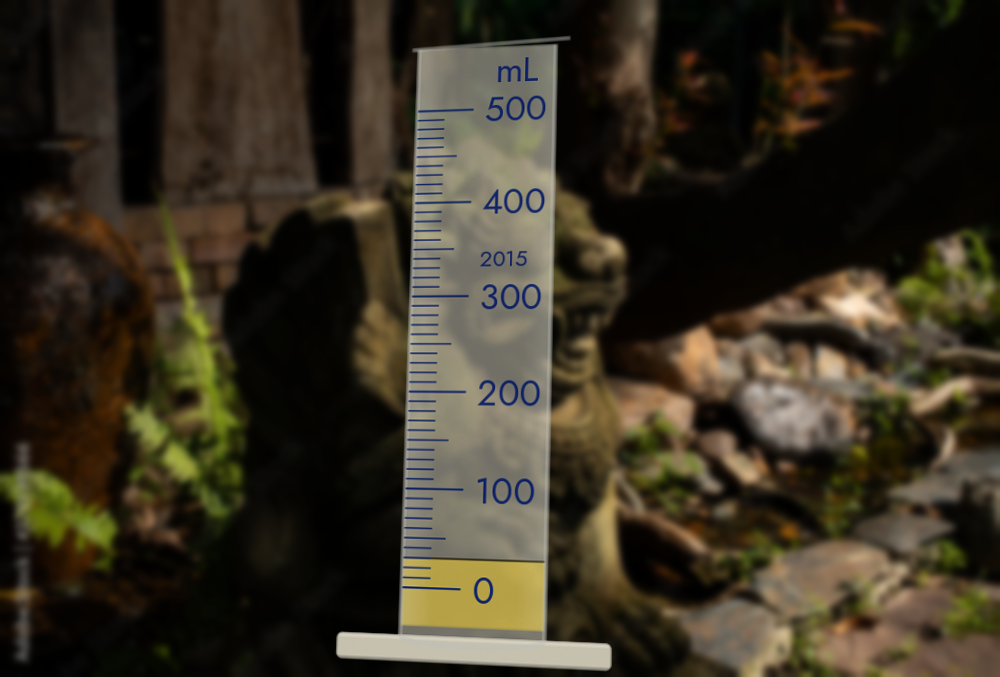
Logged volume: 30 mL
